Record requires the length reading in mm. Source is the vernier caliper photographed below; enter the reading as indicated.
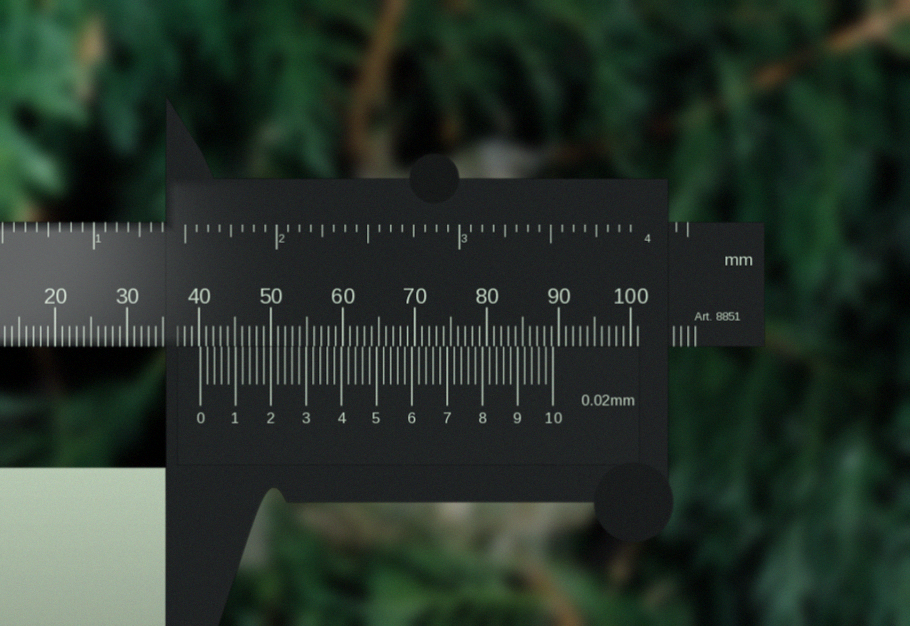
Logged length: 40.2 mm
